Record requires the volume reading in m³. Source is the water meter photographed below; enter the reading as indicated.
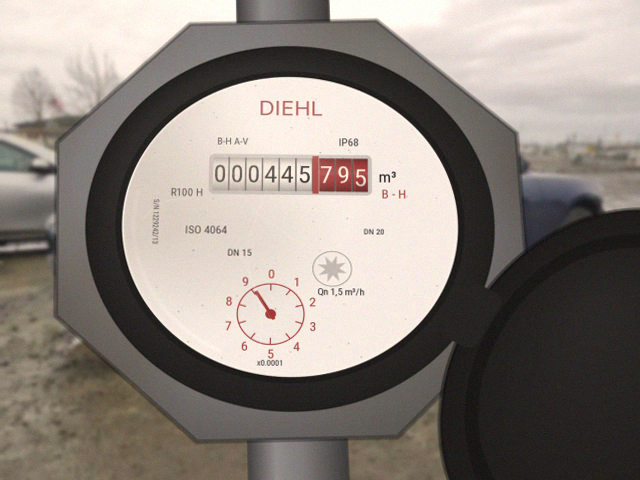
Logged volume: 445.7949 m³
